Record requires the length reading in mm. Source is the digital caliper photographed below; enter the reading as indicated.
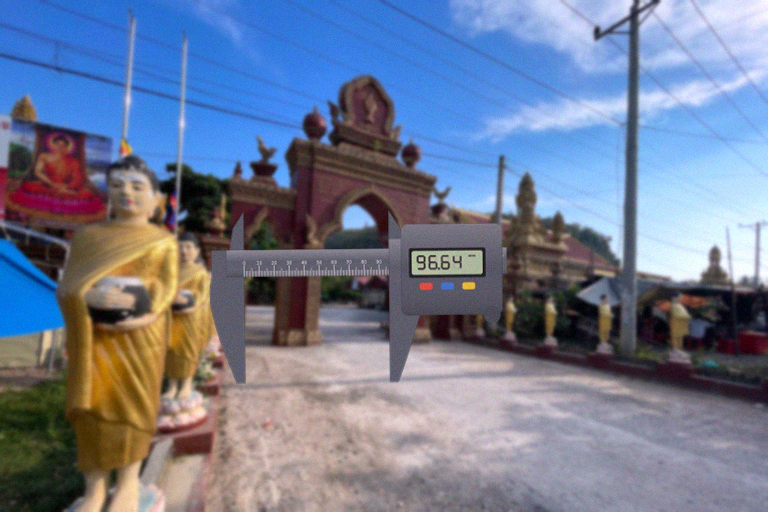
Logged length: 96.64 mm
